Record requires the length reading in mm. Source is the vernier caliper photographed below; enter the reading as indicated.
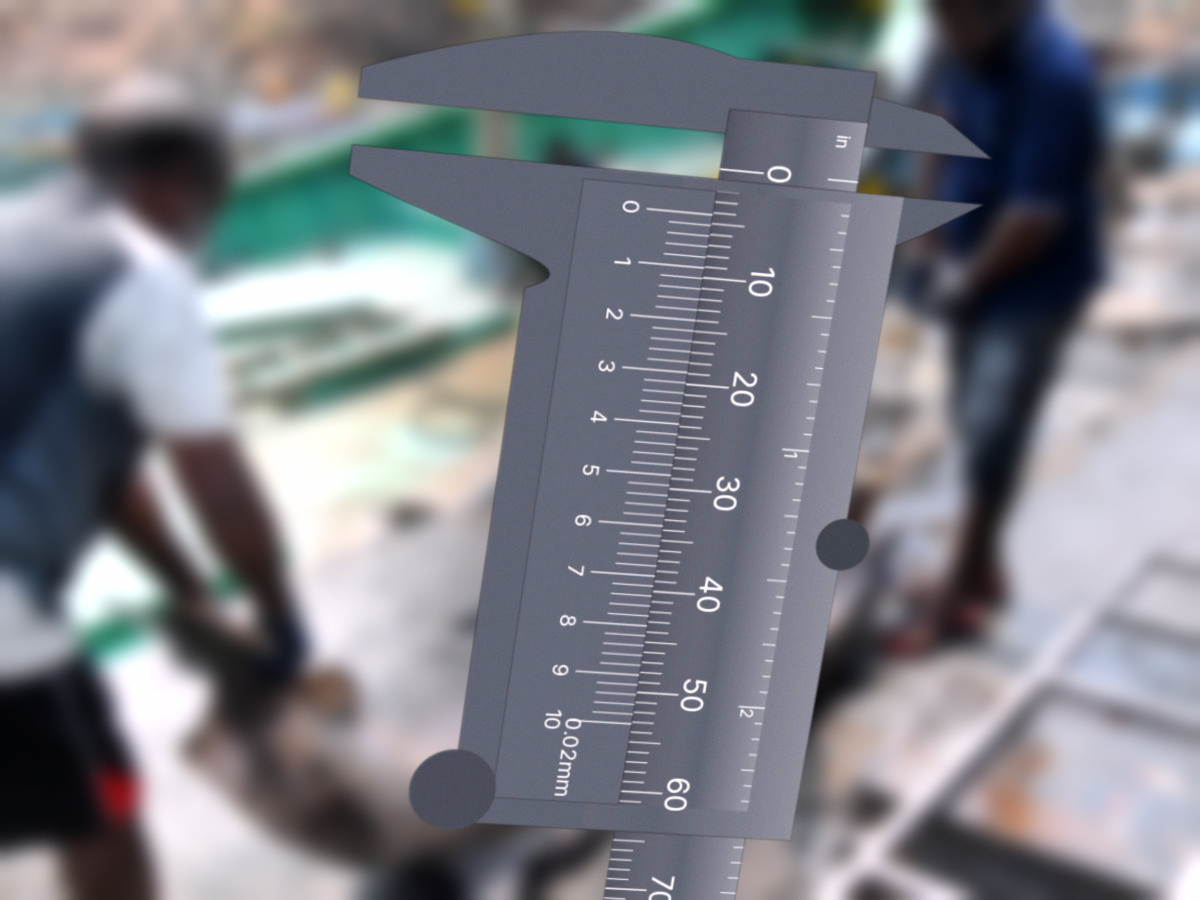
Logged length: 4.2 mm
